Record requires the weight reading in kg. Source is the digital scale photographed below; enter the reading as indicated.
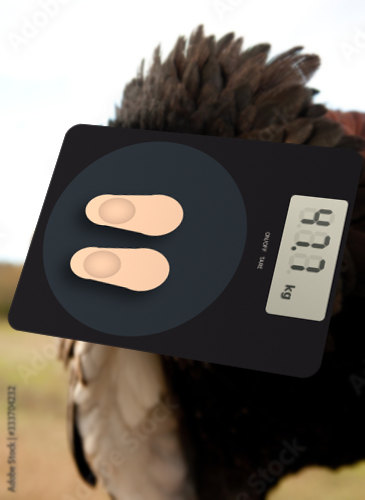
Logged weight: 47.7 kg
